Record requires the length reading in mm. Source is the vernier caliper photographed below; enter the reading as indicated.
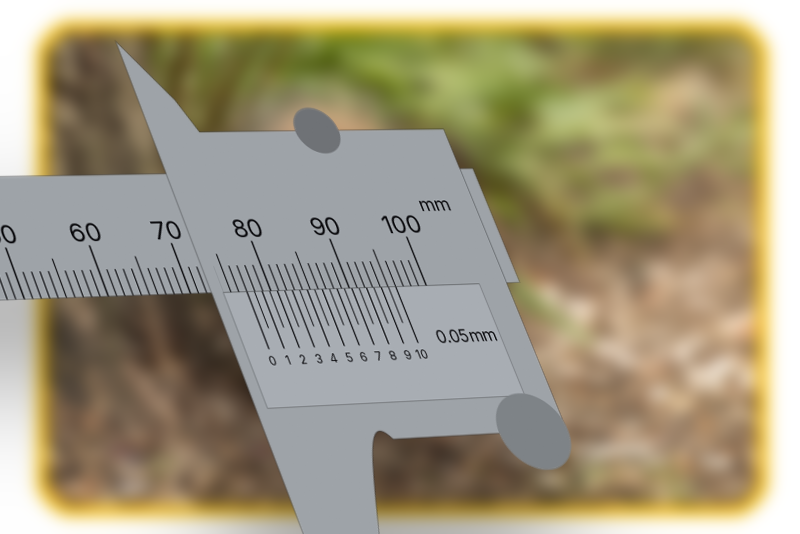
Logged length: 77.0 mm
